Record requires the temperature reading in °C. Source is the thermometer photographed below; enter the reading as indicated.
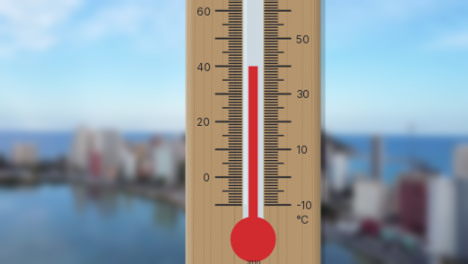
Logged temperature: 40 °C
